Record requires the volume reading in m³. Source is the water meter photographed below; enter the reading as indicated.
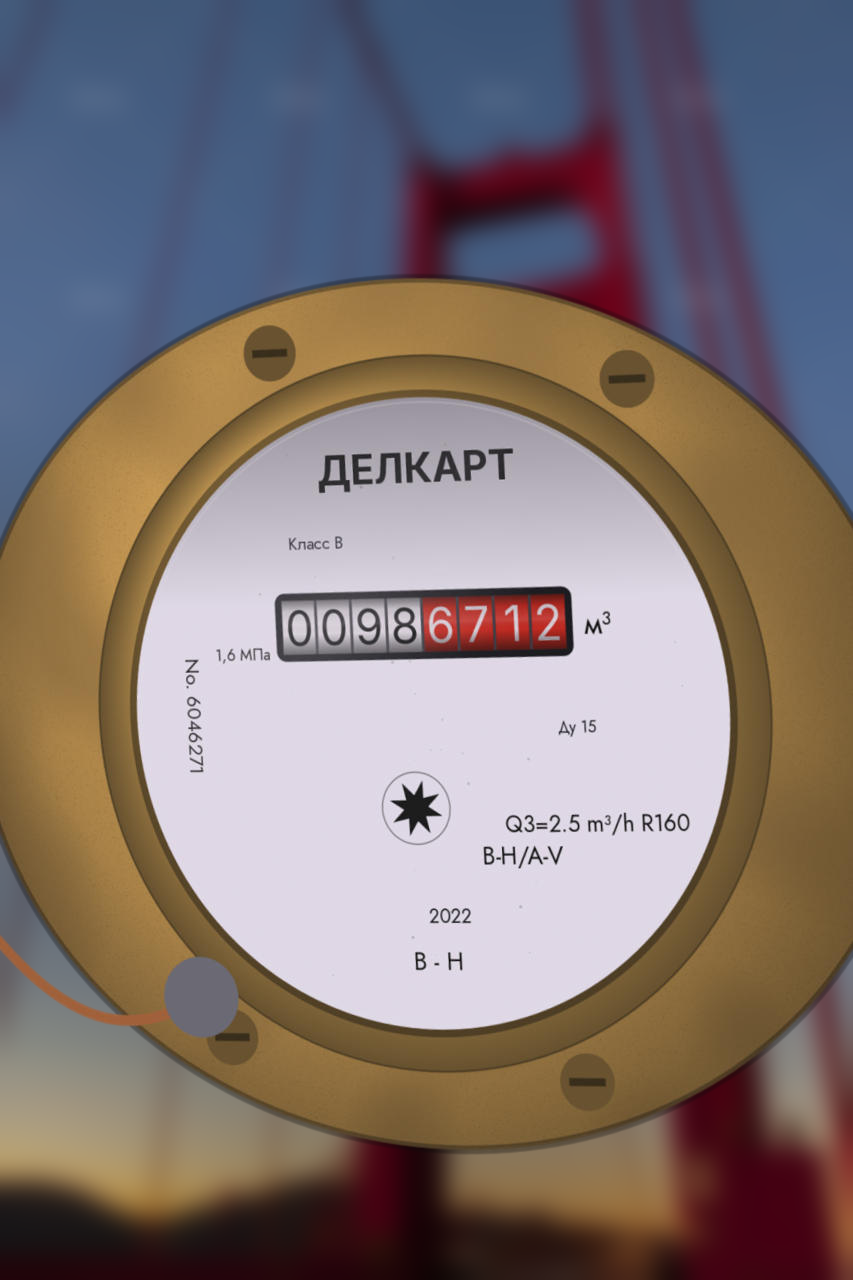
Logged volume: 98.6712 m³
